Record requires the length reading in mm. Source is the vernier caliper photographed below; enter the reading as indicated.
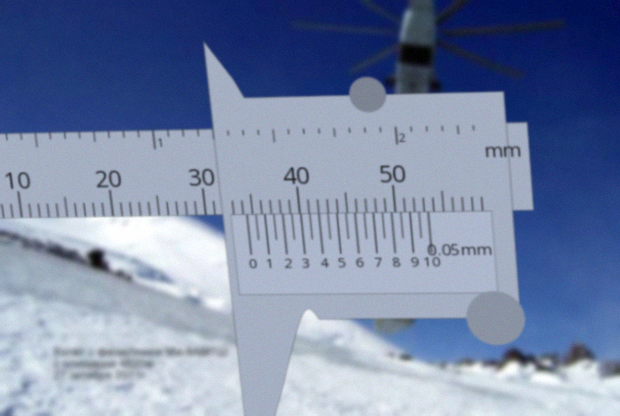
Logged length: 34.4 mm
